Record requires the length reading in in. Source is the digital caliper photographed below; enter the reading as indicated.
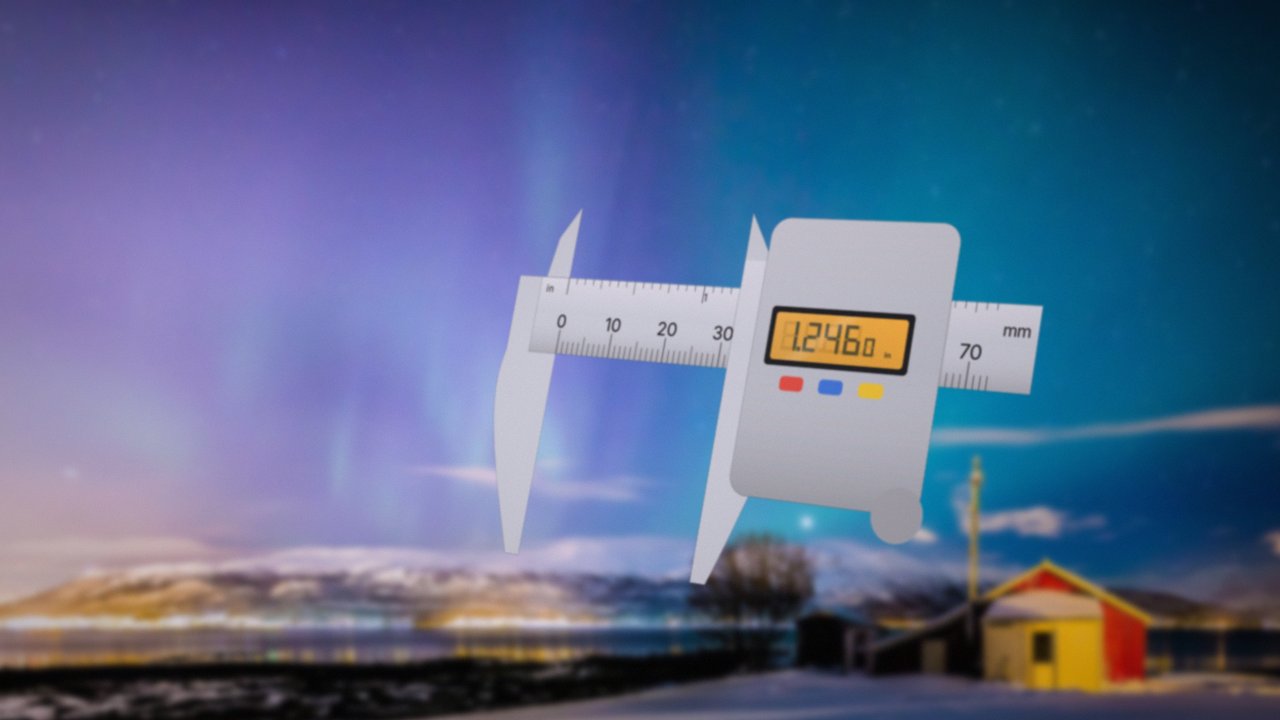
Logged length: 1.2460 in
